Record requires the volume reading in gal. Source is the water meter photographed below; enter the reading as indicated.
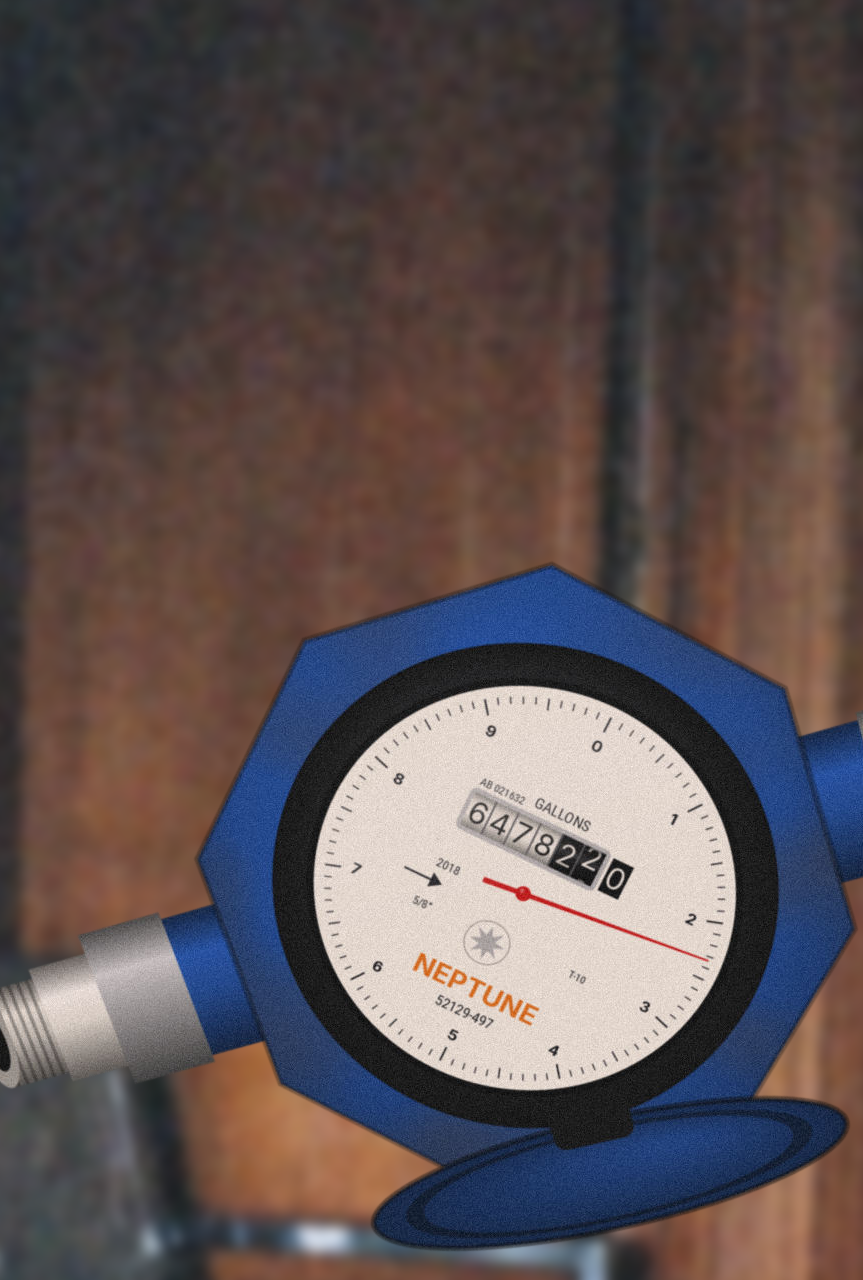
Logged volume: 6478222.3 gal
